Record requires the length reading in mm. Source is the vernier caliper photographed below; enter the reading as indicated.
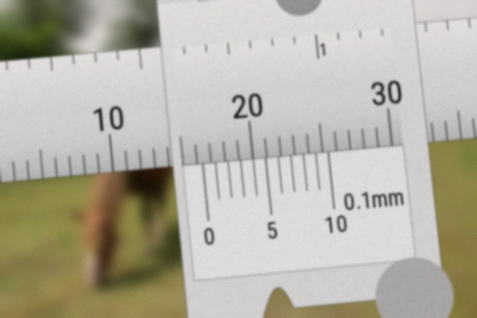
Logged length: 16.4 mm
